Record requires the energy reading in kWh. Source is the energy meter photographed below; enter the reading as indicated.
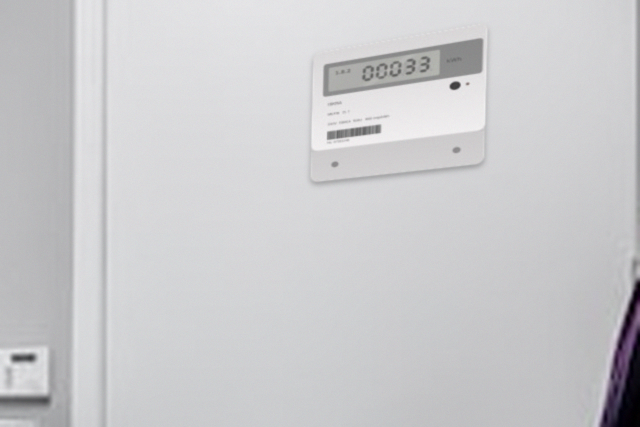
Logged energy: 33 kWh
